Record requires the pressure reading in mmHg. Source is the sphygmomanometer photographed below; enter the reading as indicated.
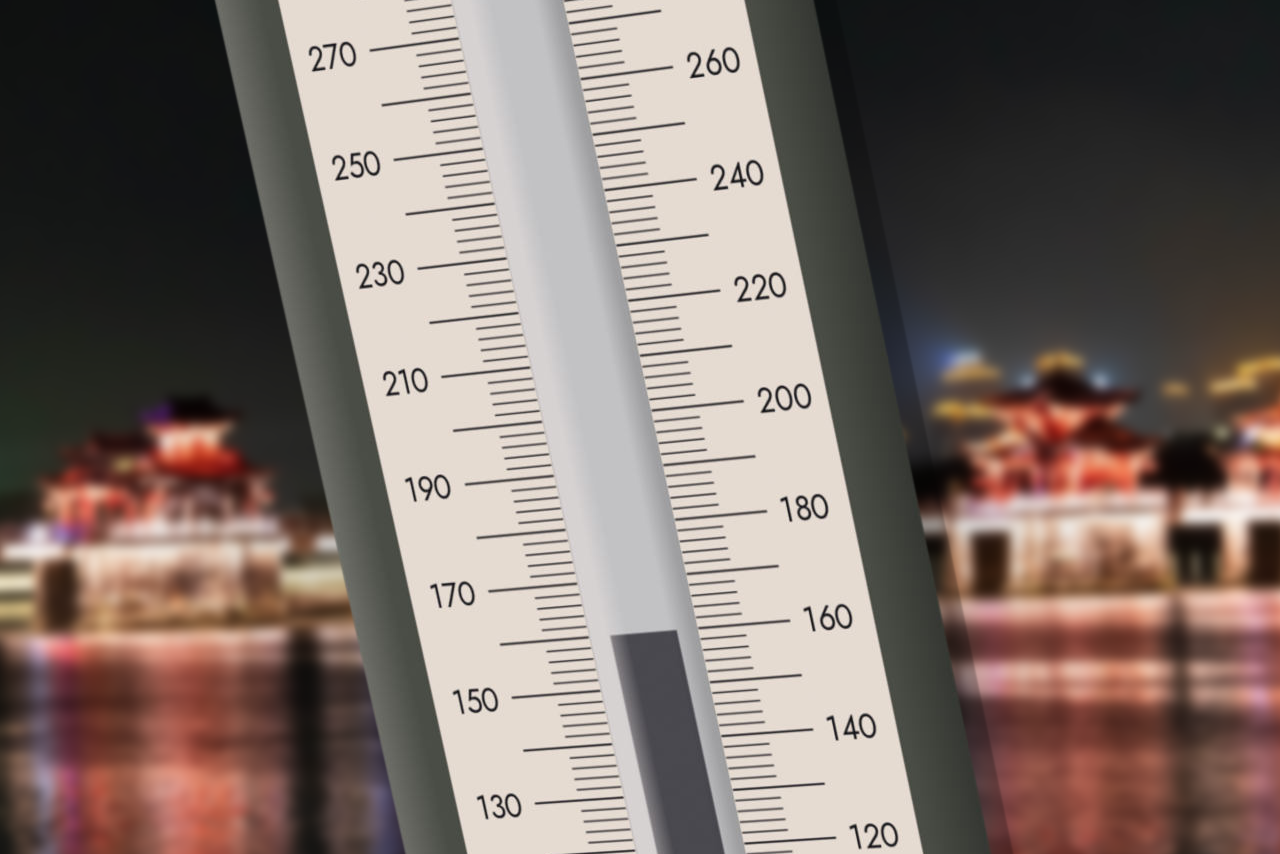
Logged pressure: 160 mmHg
